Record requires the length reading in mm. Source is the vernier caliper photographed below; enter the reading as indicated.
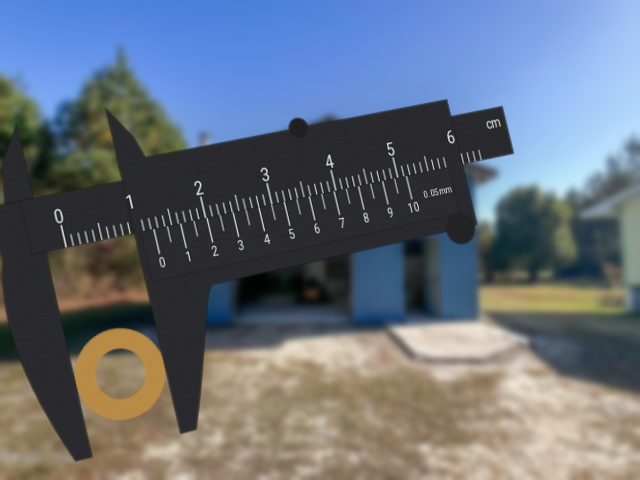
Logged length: 12.4 mm
